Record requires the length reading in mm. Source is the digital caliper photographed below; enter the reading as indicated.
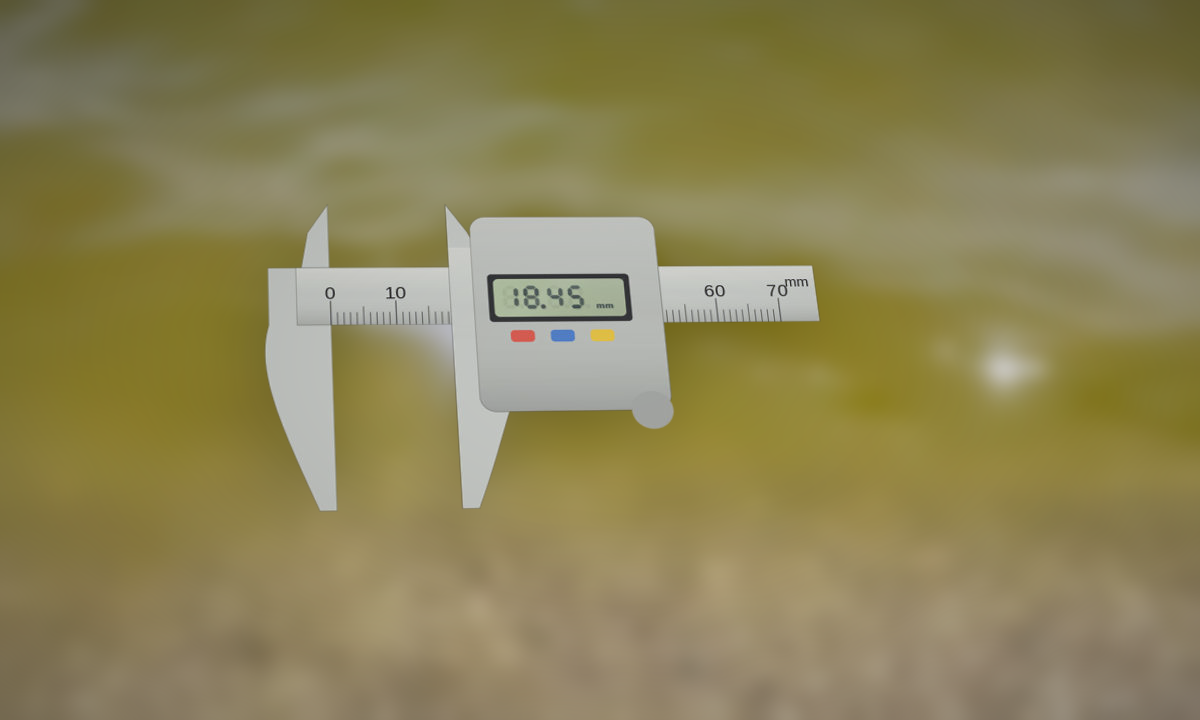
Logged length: 18.45 mm
